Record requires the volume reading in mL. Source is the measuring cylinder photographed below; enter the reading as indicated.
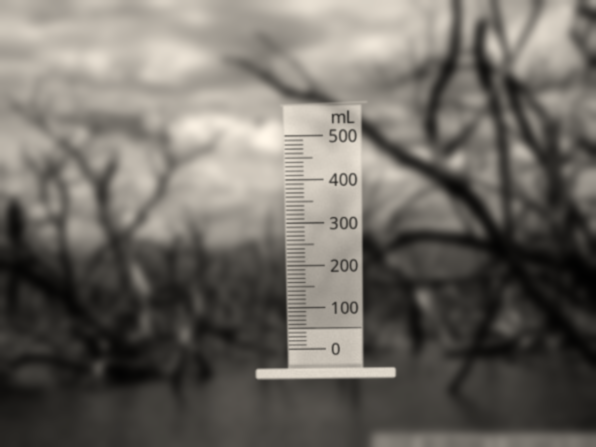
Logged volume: 50 mL
